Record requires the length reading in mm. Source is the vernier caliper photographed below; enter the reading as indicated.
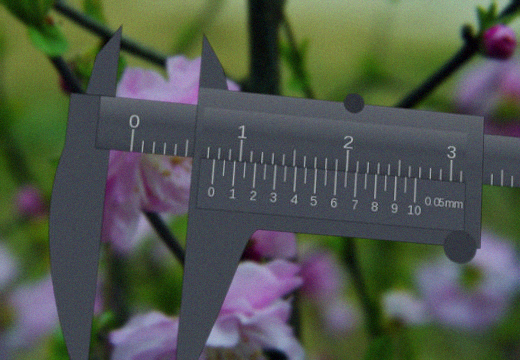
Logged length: 7.6 mm
